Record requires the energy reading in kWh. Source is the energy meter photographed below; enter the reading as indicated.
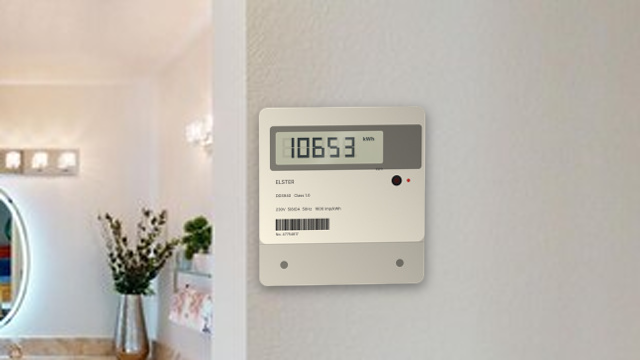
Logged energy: 10653 kWh
